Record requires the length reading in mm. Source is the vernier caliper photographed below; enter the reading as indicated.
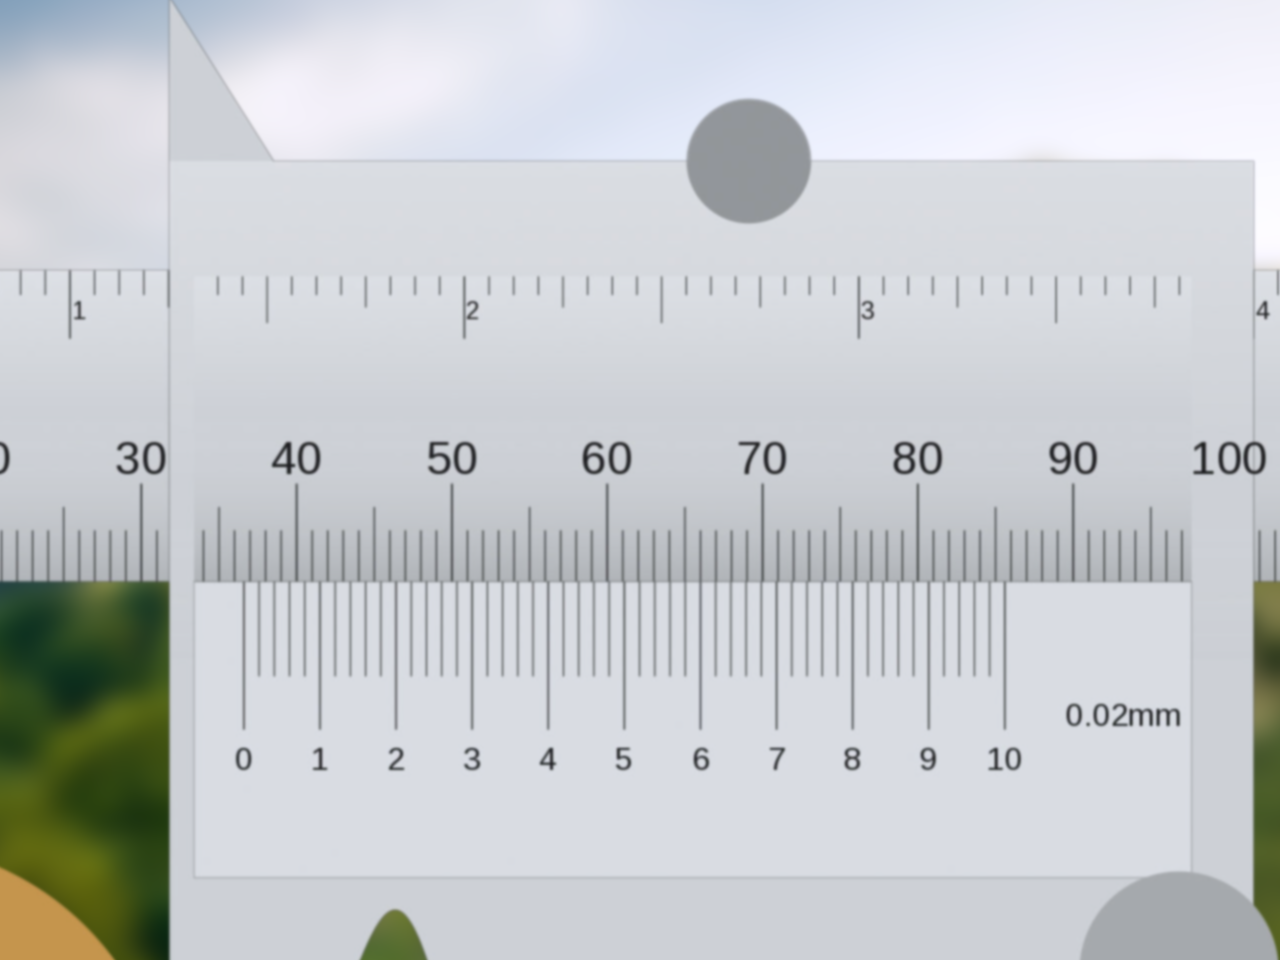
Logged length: 36.6 mm
